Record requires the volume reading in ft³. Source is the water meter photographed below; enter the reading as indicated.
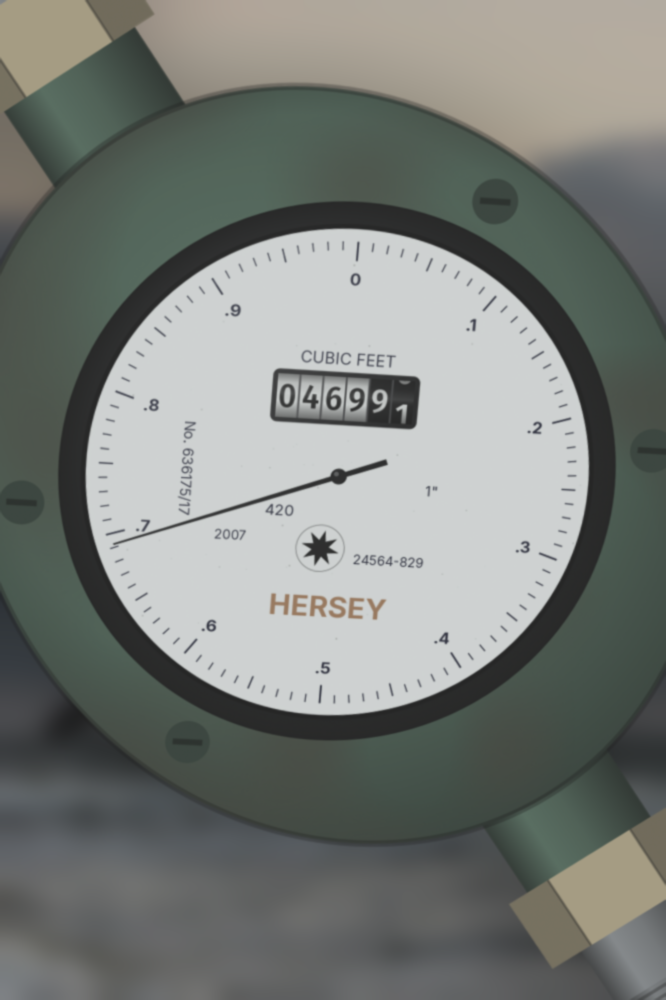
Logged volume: 46990.69 ft³
